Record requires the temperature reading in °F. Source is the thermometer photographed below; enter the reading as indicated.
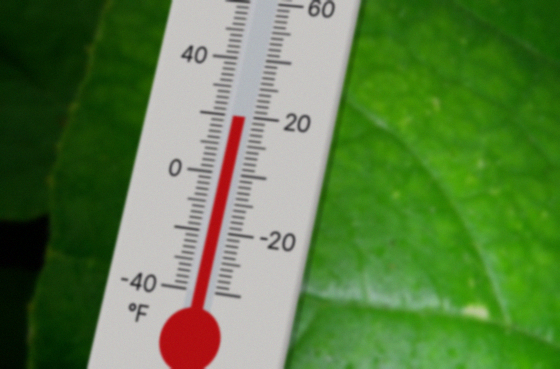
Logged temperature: 20 °F
